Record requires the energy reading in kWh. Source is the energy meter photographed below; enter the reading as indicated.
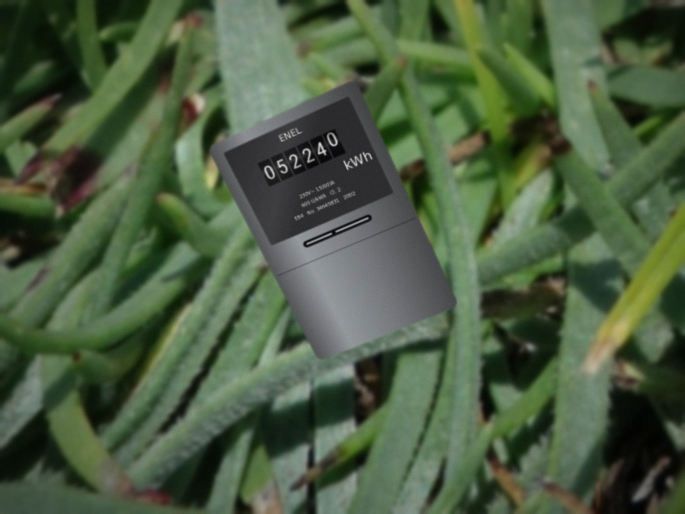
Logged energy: 52240 kWh
